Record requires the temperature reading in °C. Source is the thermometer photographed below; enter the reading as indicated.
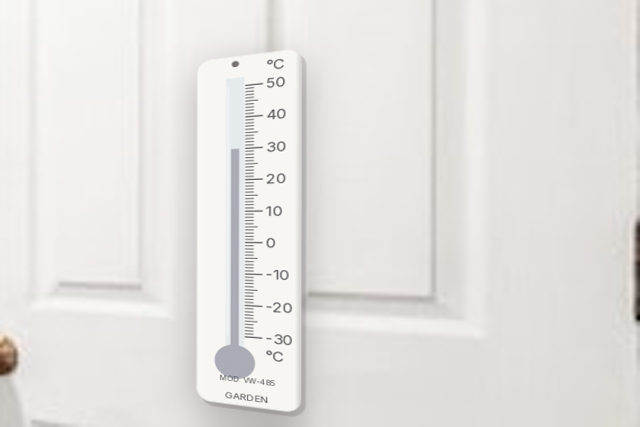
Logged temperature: 30 °C
